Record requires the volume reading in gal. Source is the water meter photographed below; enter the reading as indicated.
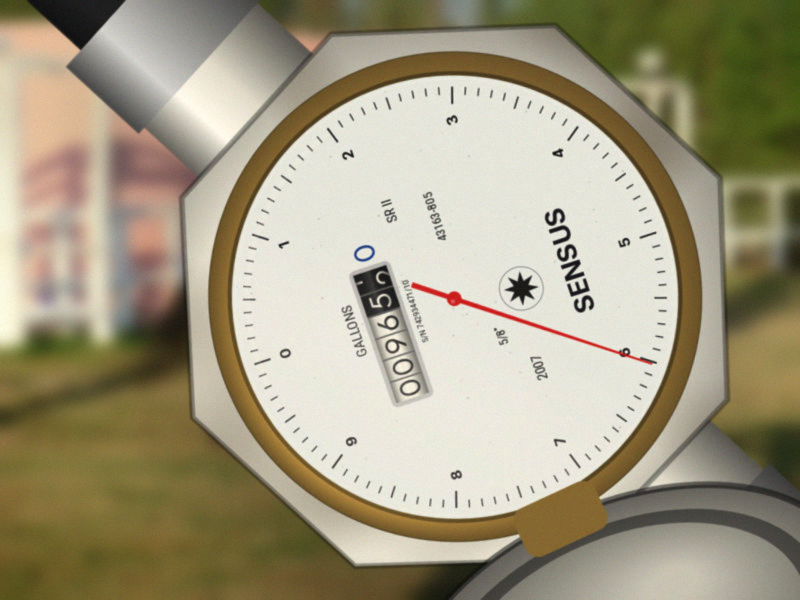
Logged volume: 96516.0 gal
